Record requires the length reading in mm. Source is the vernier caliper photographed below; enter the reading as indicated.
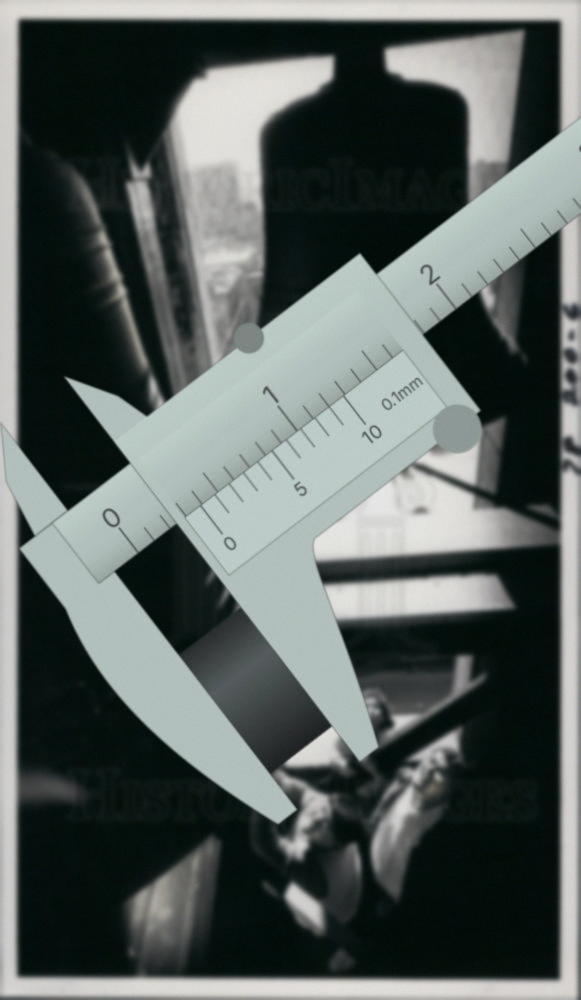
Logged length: 3.9 mm
